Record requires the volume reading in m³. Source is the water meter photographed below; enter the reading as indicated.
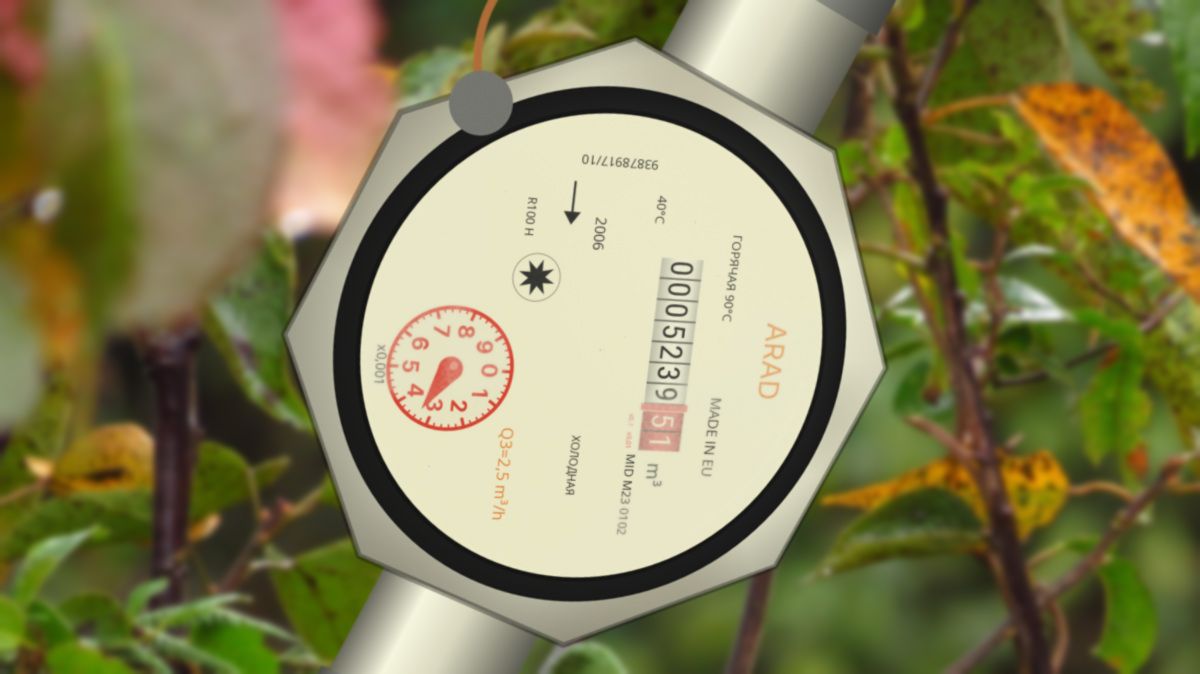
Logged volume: 5239.513 m³
